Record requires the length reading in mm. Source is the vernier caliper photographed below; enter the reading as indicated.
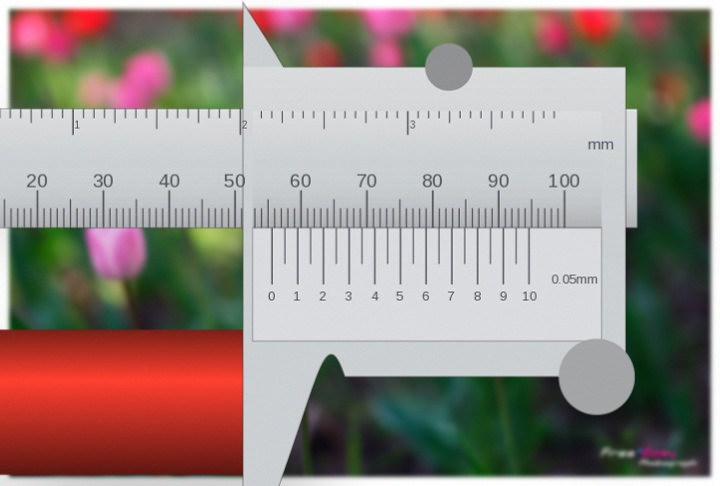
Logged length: 55.6 mm
